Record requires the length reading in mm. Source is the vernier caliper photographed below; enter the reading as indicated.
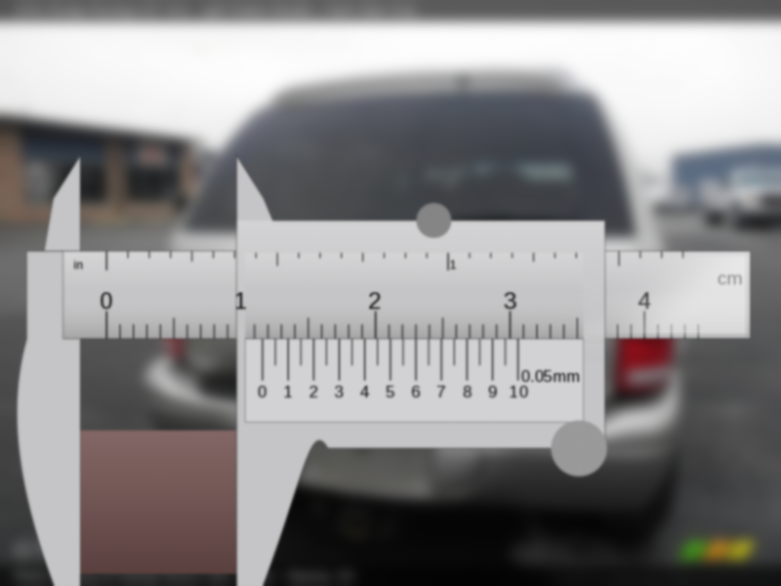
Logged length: 11.6 mm
